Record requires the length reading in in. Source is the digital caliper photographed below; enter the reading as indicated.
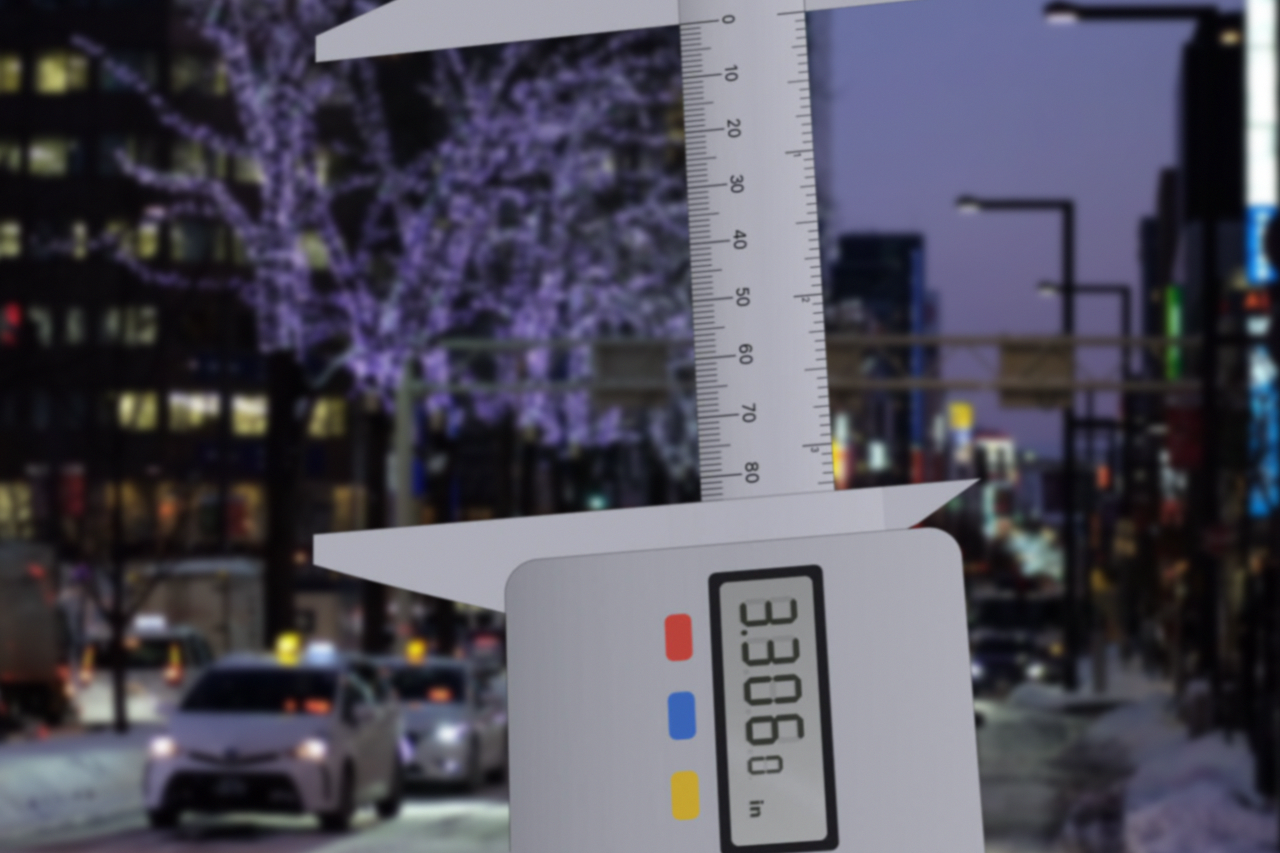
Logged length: 3.3060 in
